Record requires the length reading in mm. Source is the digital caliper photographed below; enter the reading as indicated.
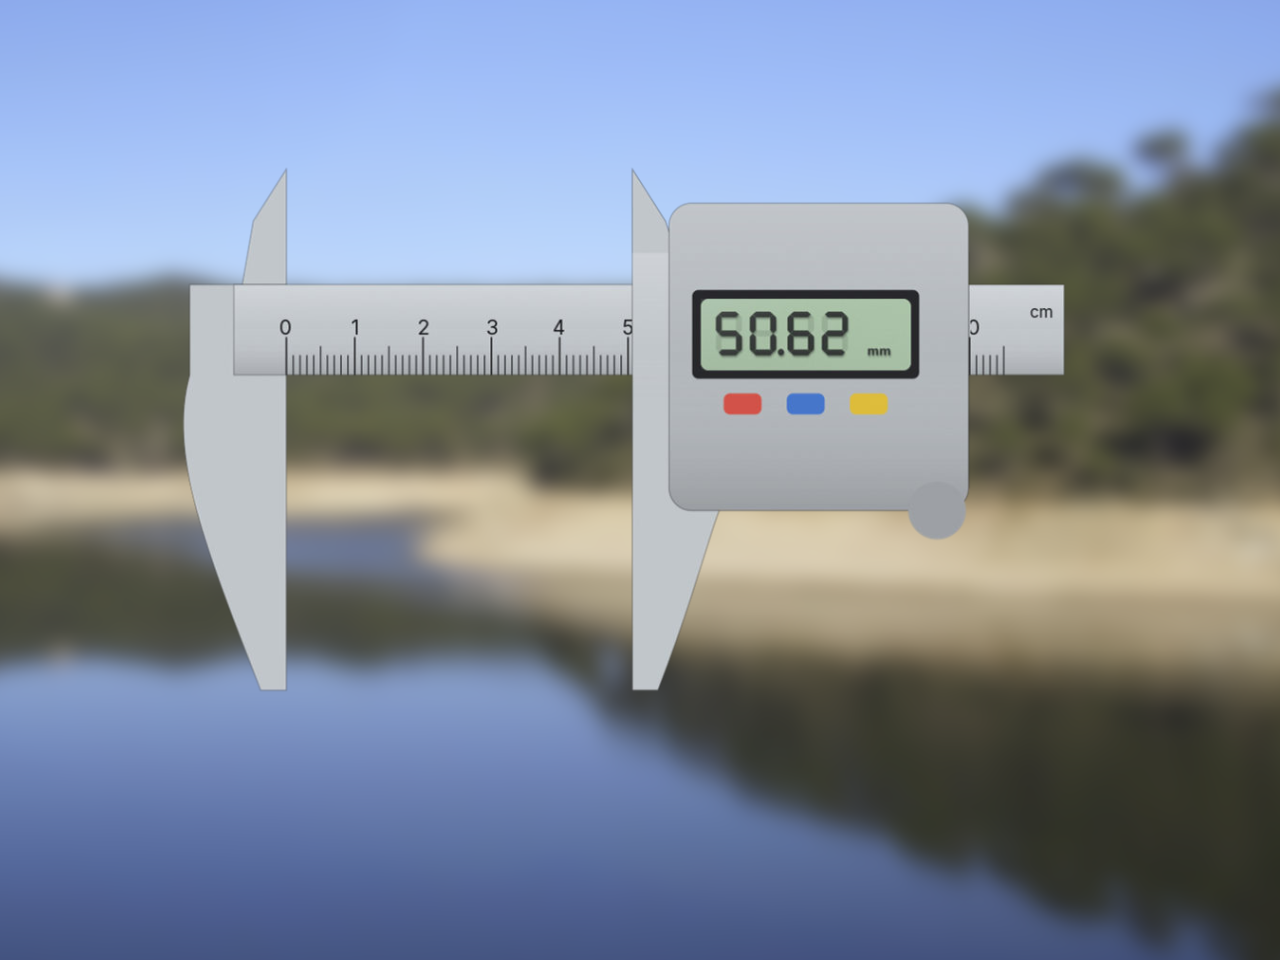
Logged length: 50.62 mm
